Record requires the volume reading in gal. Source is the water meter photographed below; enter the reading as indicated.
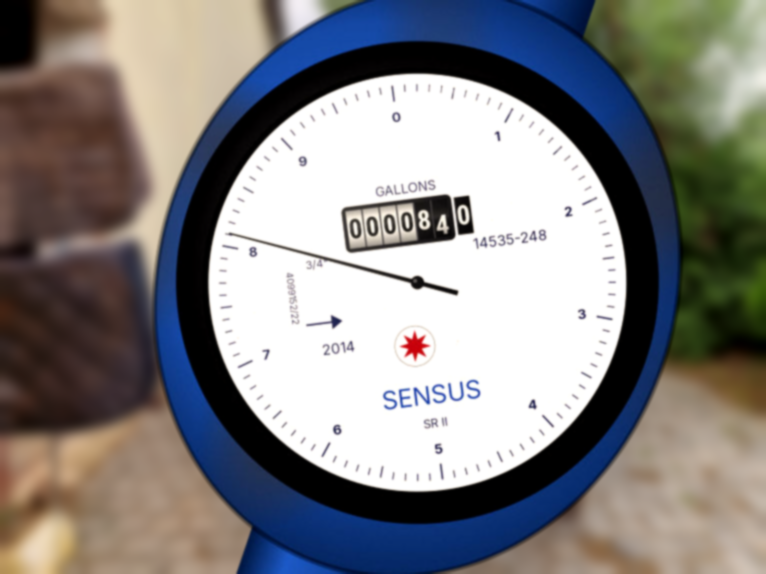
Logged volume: 838.1 gal
